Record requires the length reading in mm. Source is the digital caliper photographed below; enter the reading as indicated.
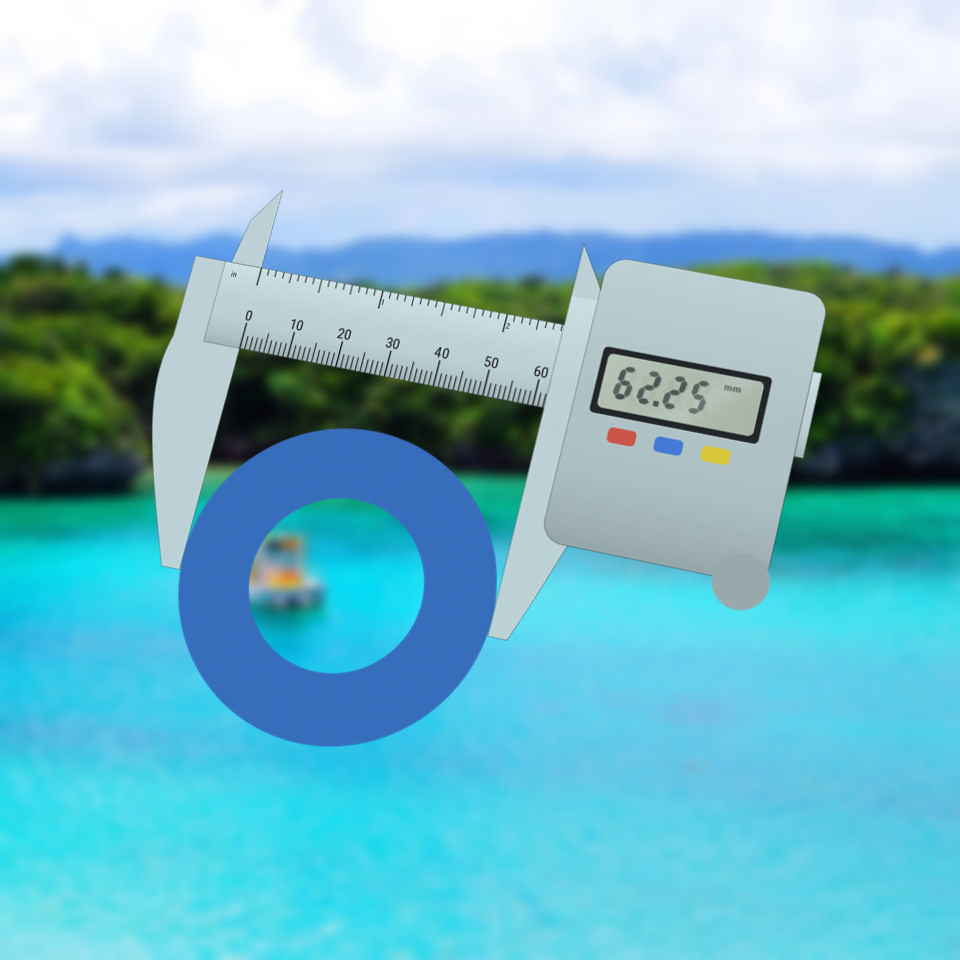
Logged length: 62.25 mm
